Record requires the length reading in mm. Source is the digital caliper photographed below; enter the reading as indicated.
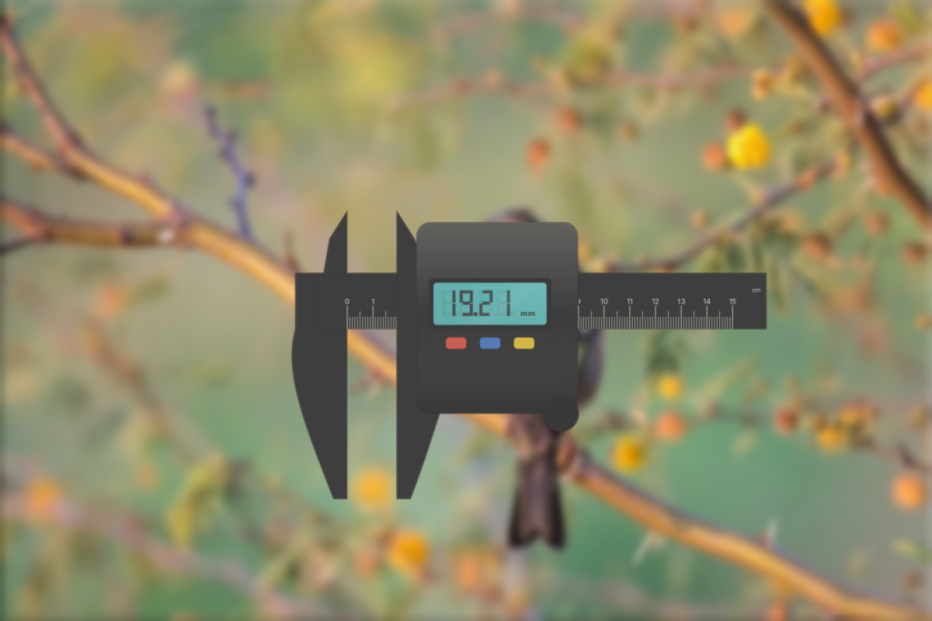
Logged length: 19.21 mm
